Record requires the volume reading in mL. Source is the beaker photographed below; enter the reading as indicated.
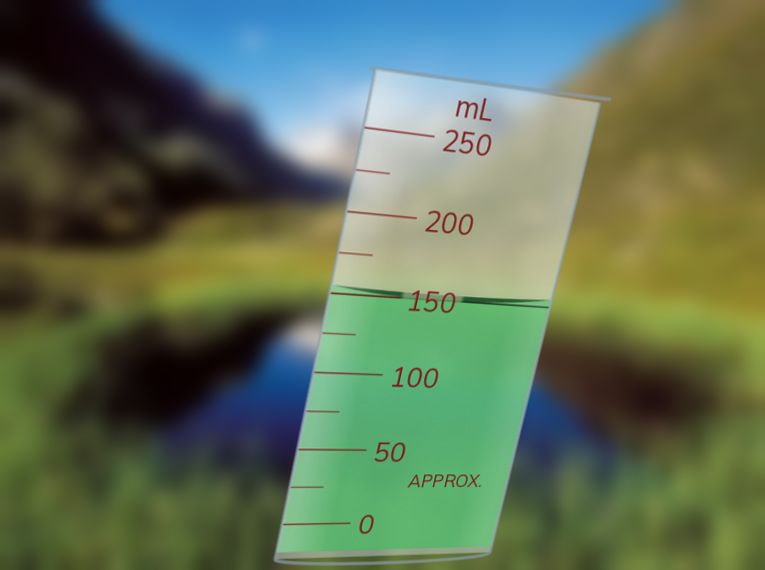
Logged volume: 150 mL
